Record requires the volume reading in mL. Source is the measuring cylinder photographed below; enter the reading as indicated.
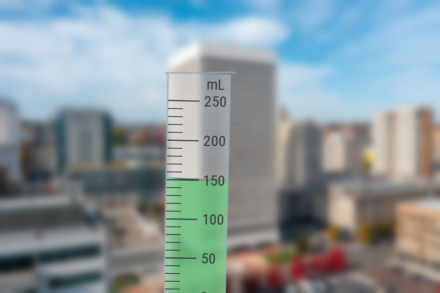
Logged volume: 150 mL
